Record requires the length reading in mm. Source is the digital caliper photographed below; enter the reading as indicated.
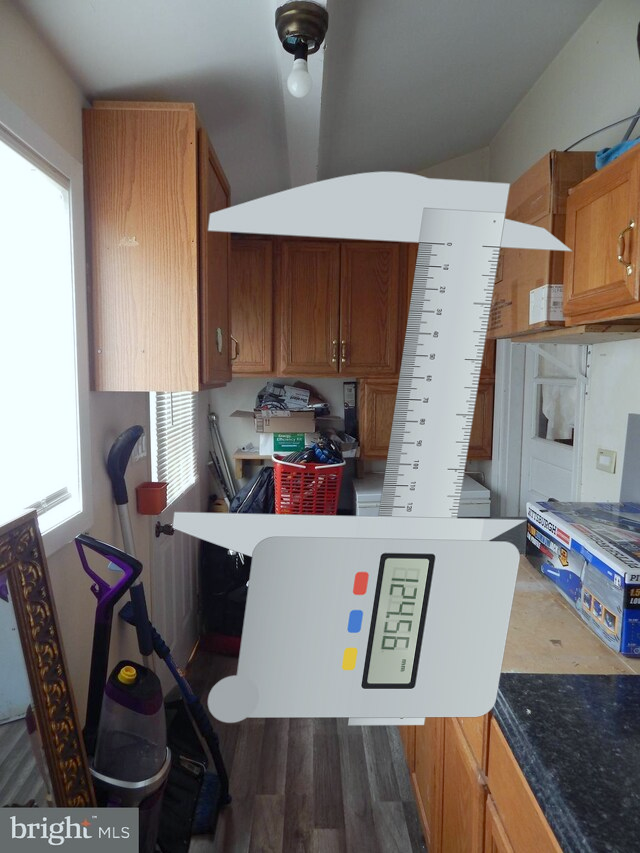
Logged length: 124.56 mm
